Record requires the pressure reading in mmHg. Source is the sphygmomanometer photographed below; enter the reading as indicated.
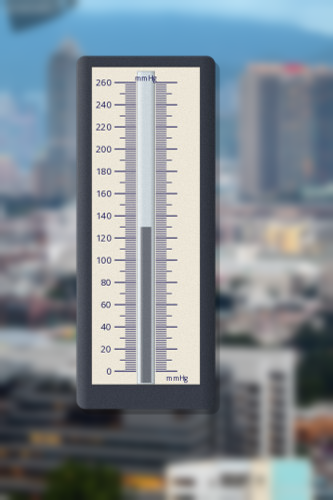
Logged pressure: 130 mmHg
